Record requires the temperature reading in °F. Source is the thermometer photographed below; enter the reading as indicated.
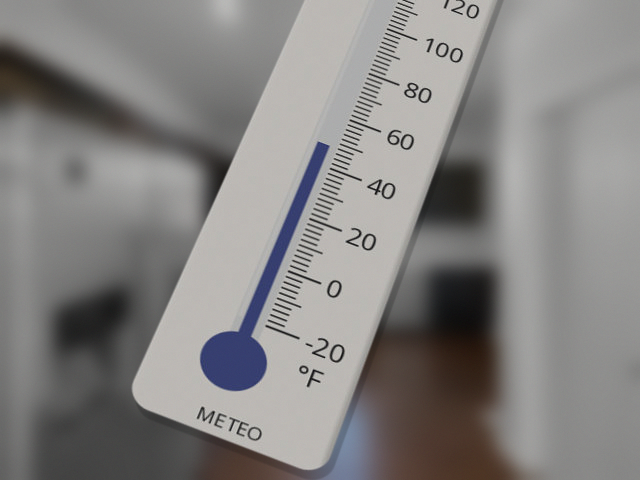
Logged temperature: 48 °F
